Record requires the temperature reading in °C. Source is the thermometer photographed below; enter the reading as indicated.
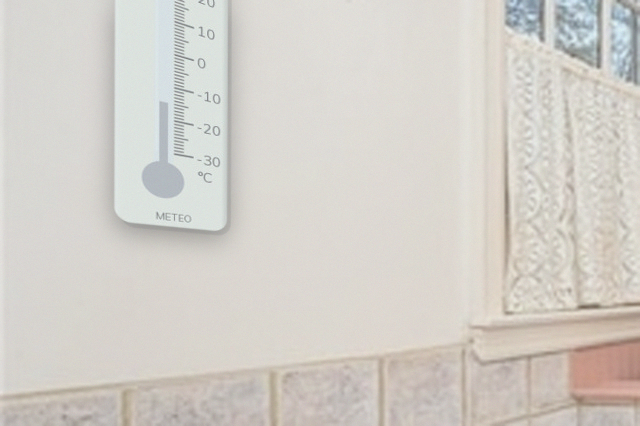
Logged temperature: -15 °C
